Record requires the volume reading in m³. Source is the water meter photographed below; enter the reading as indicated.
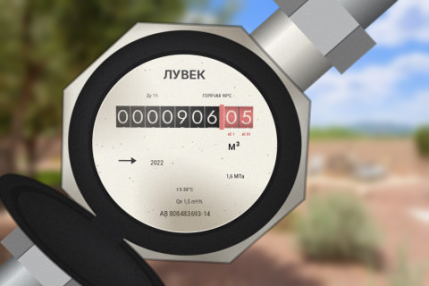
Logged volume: 906.05 m³
